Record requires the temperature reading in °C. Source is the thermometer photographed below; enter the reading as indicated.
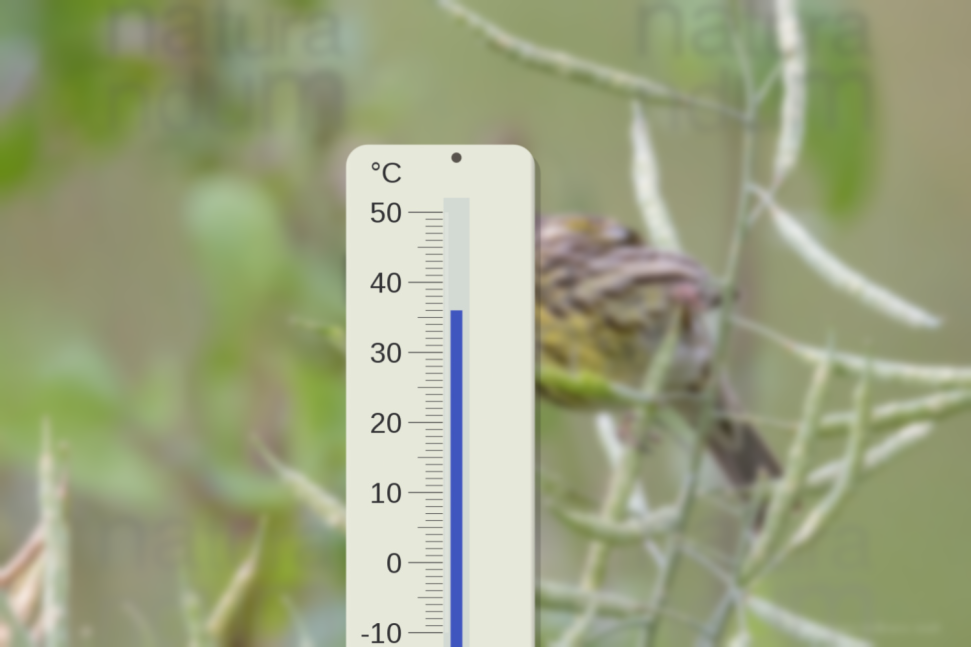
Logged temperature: 36 °C
